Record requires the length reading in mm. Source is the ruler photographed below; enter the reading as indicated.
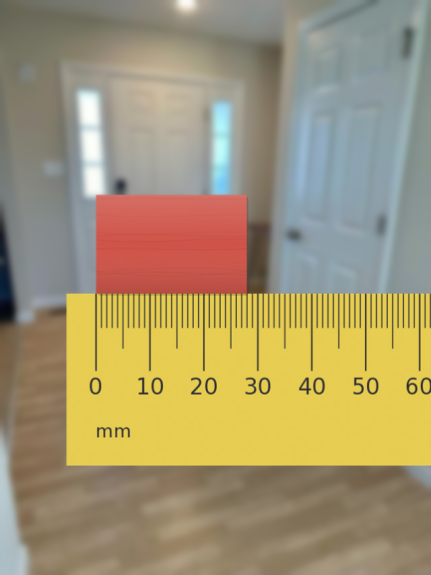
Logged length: 28 mm
